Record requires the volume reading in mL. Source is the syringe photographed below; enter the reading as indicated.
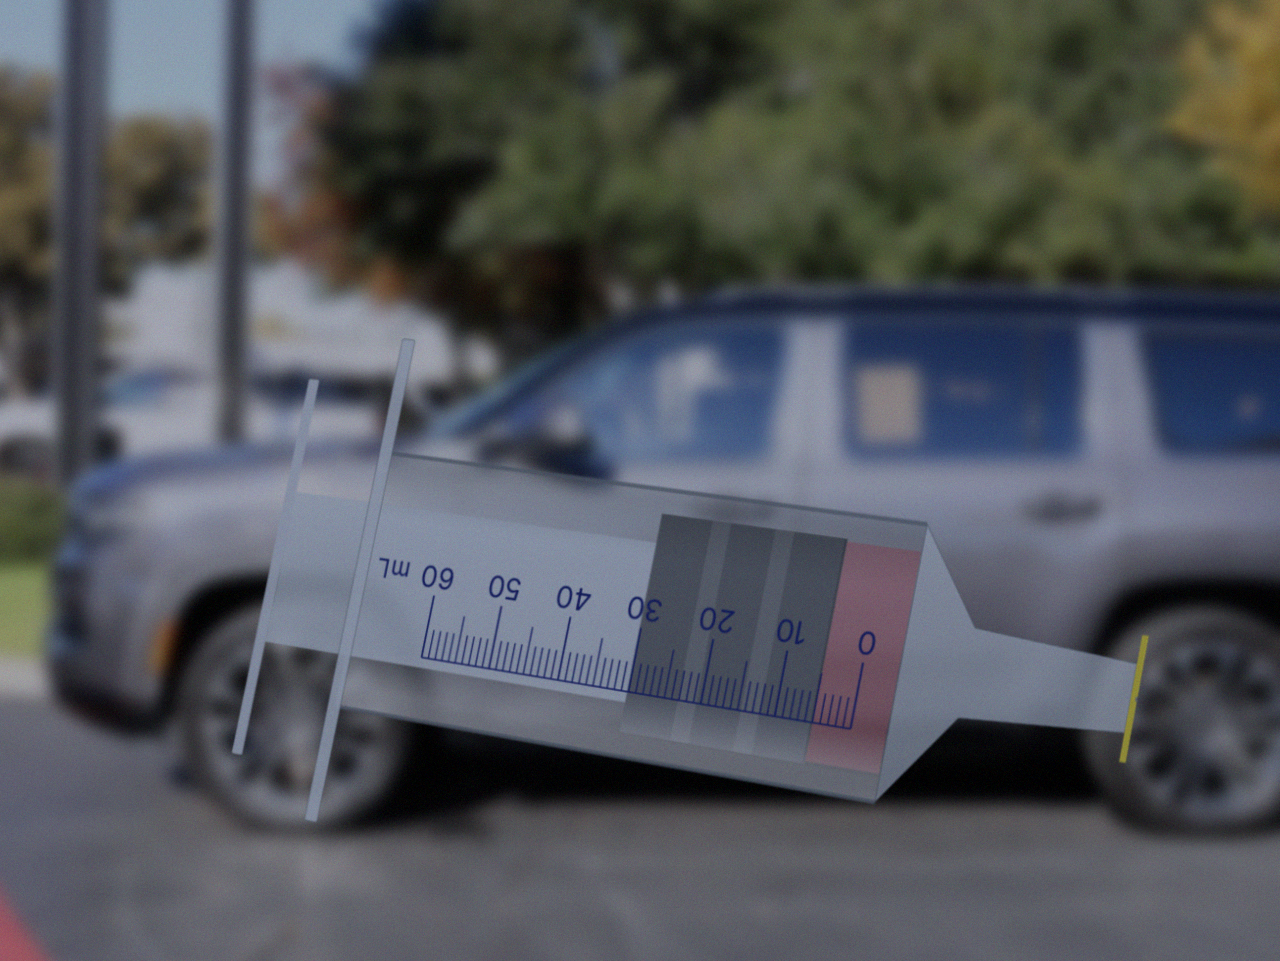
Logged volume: 5 mL
